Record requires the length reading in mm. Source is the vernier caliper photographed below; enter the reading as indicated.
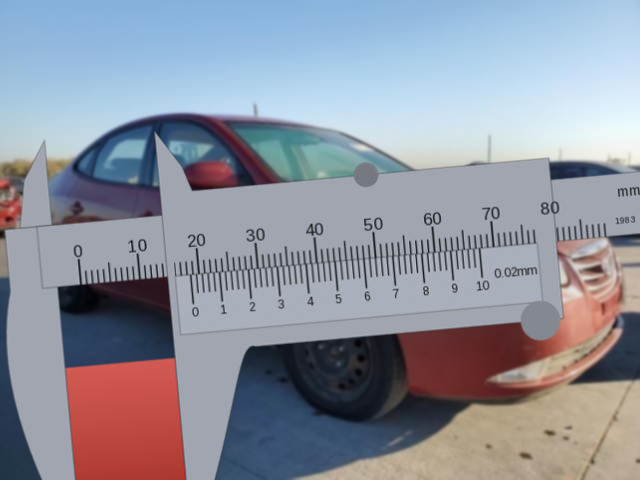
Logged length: 18.6 mm
